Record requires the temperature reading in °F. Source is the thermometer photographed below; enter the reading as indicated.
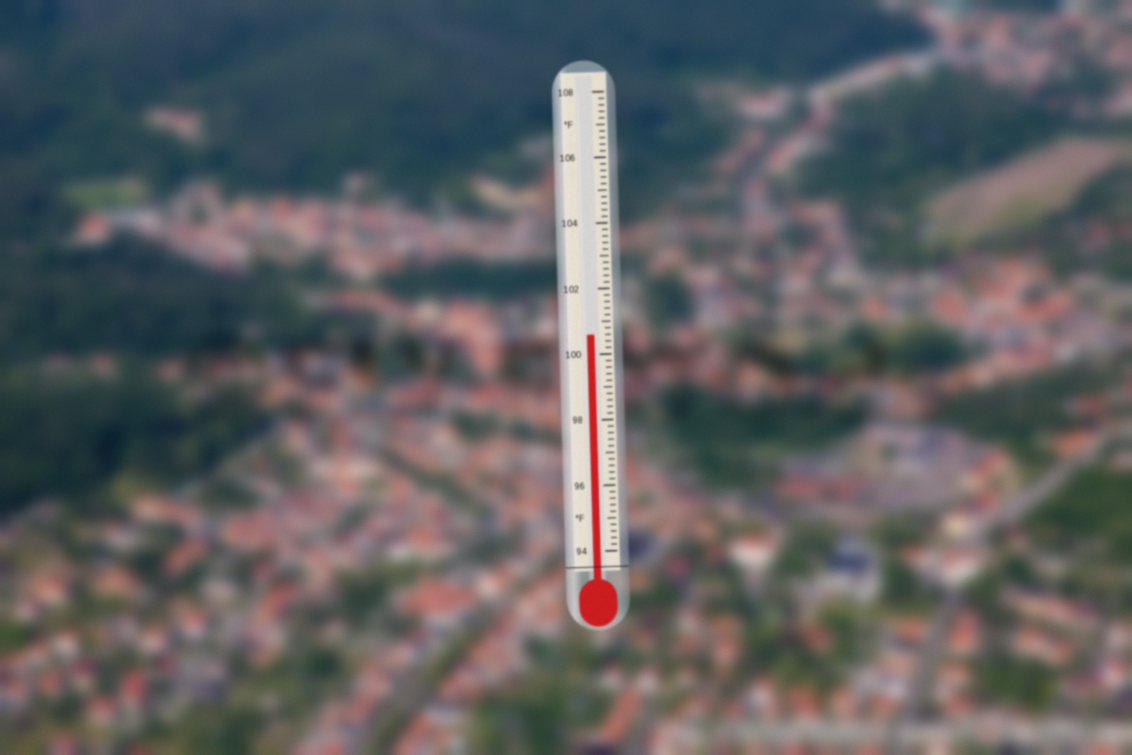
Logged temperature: 100.6 °F
